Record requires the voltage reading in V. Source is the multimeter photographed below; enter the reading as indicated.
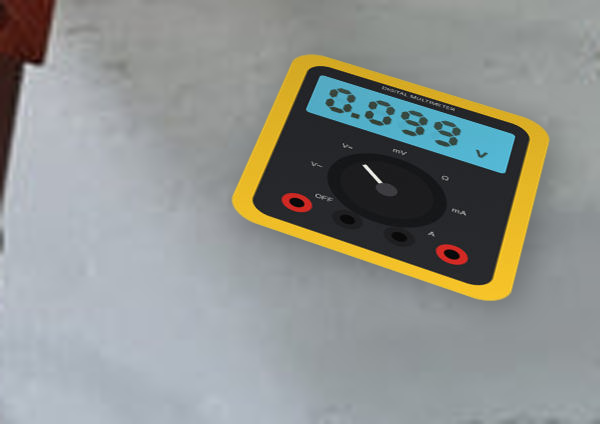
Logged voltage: 0.099 V
